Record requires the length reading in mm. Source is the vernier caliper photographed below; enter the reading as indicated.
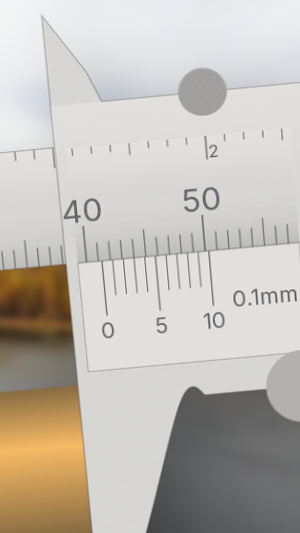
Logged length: 41.3 mm
